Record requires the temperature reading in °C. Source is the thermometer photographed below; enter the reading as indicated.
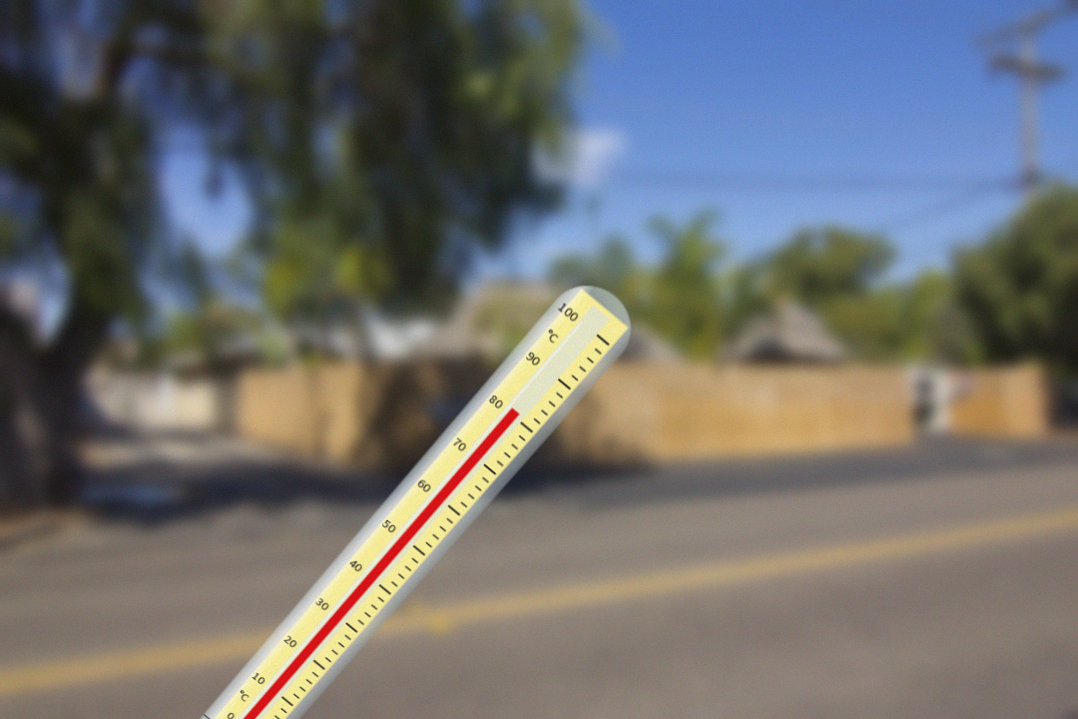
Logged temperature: 81 °C
